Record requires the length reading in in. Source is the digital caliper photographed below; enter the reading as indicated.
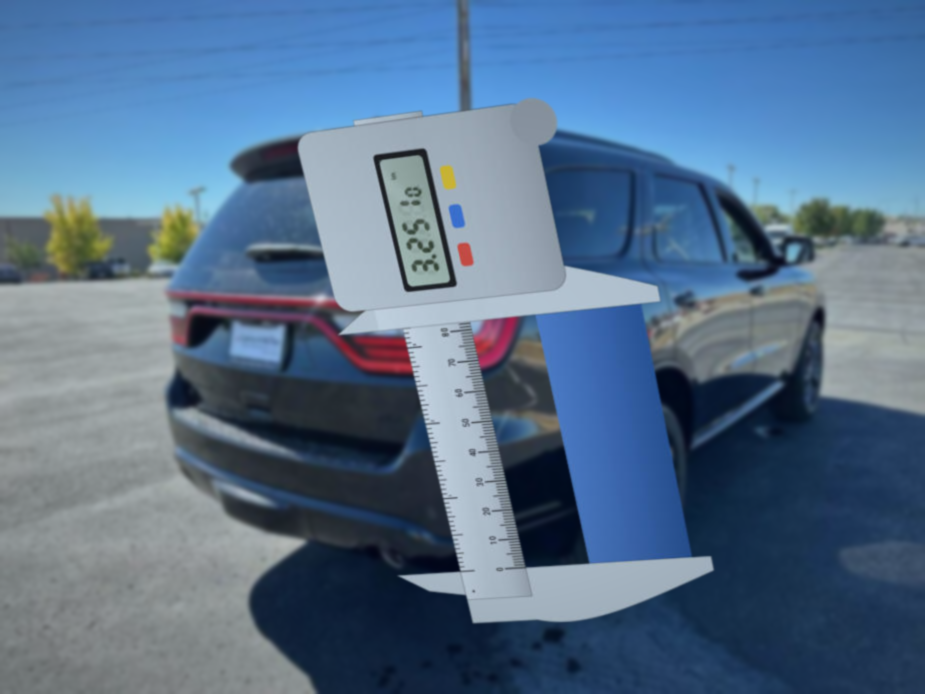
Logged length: 3.2510 in
